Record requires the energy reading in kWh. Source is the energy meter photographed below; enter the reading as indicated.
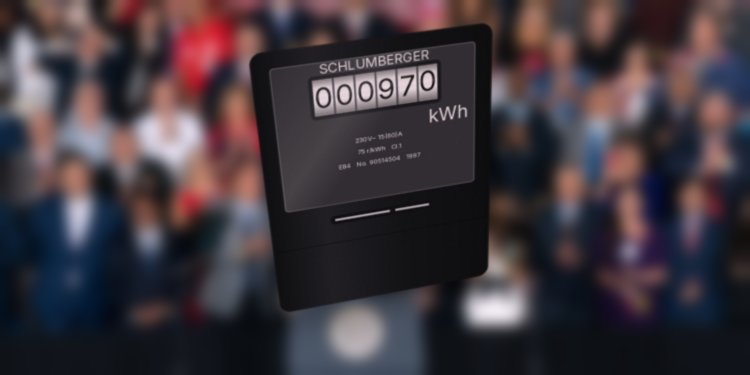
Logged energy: 970 kWh
